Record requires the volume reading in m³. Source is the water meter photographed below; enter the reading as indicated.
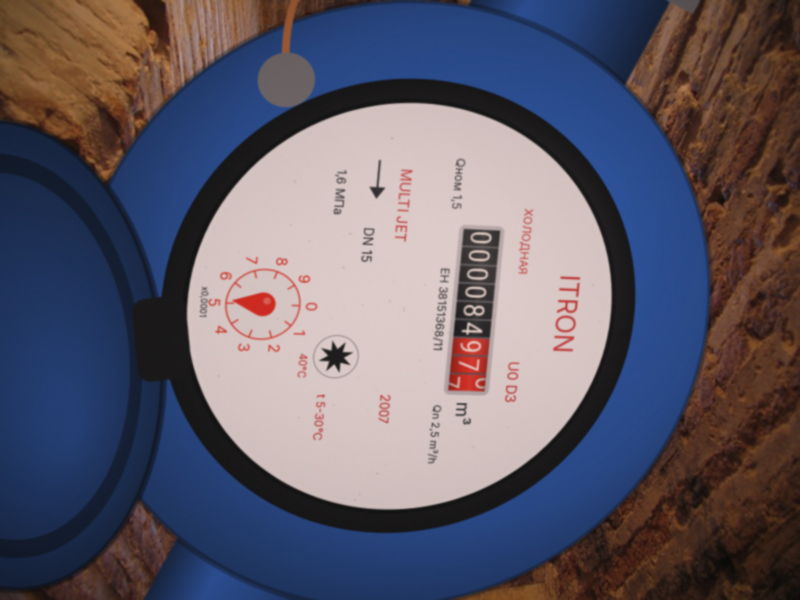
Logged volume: 84.9765 m³
